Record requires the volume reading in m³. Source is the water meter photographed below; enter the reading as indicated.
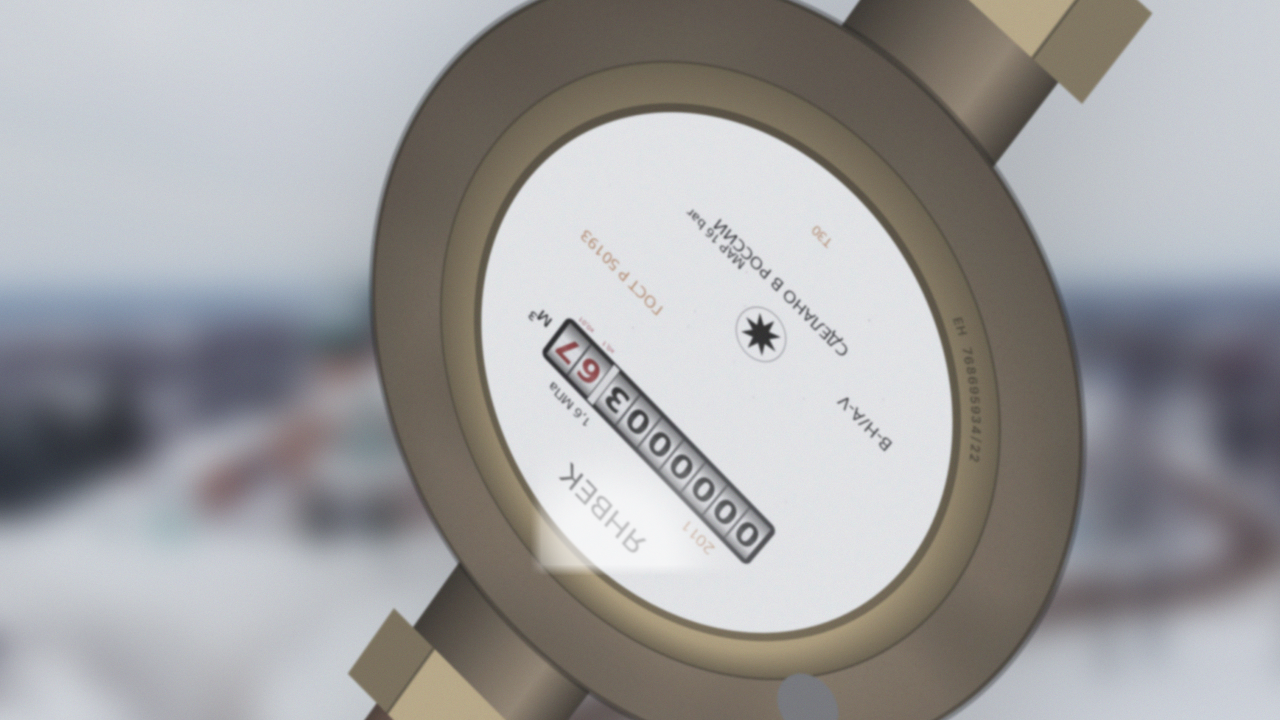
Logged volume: 3.67 m³
